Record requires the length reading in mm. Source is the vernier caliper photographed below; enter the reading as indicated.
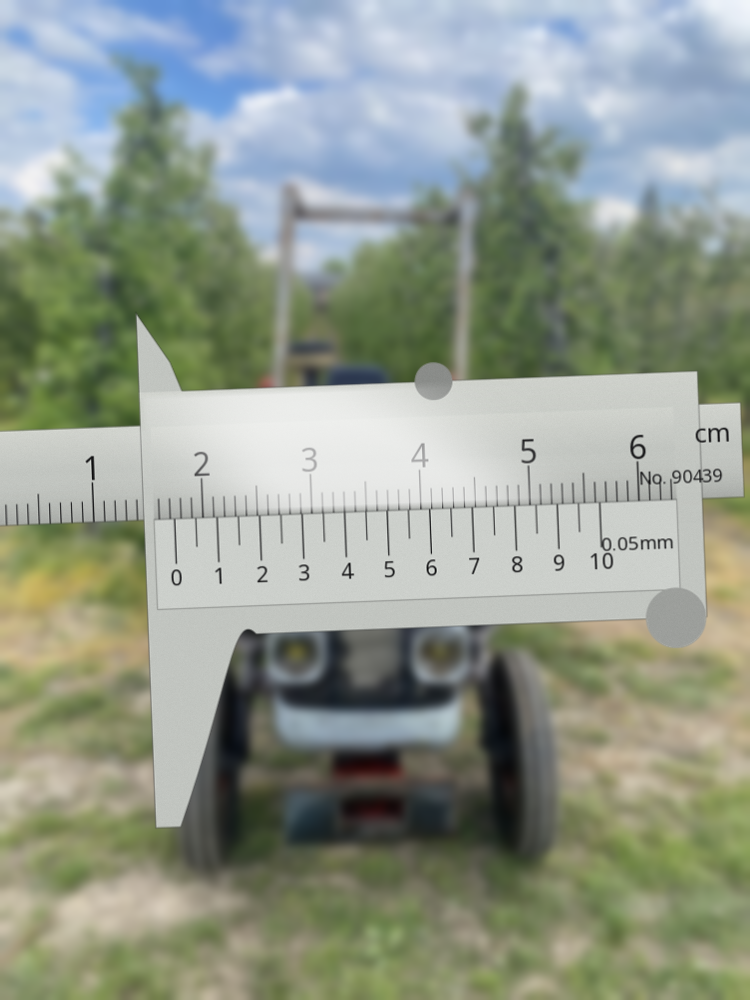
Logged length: 17.4 mm
